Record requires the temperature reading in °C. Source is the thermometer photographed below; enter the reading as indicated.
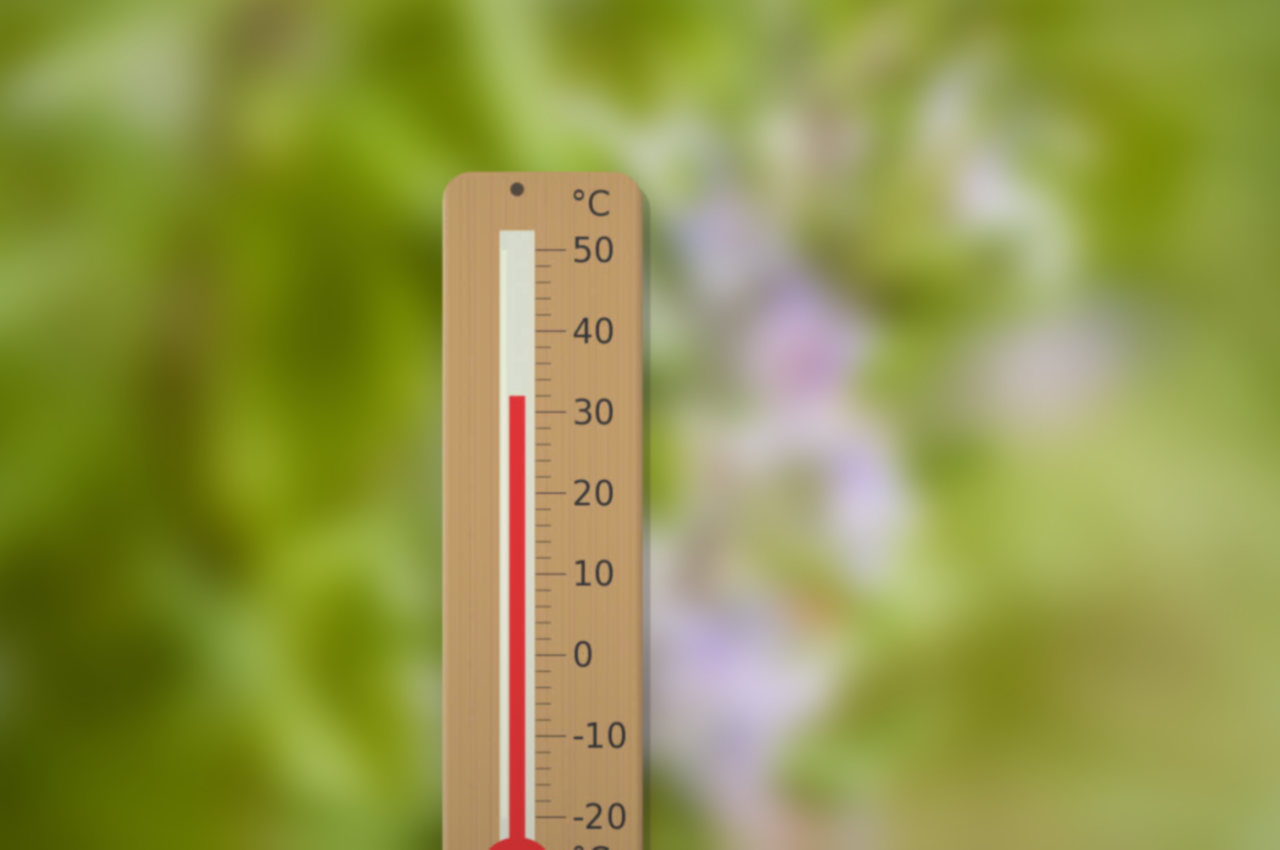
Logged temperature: 32 °C
